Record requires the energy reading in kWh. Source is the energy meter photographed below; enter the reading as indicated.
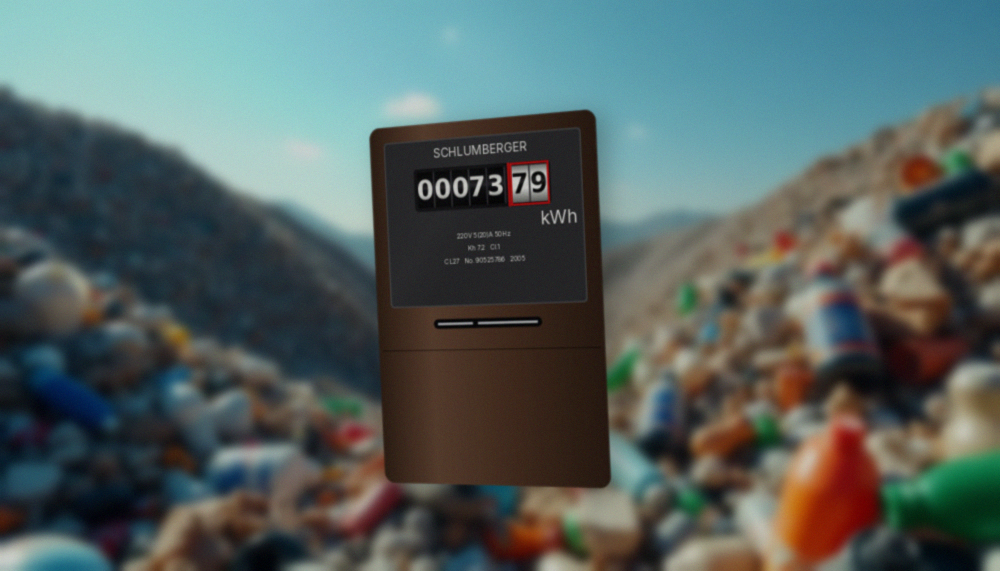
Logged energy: 73.79 kWh
